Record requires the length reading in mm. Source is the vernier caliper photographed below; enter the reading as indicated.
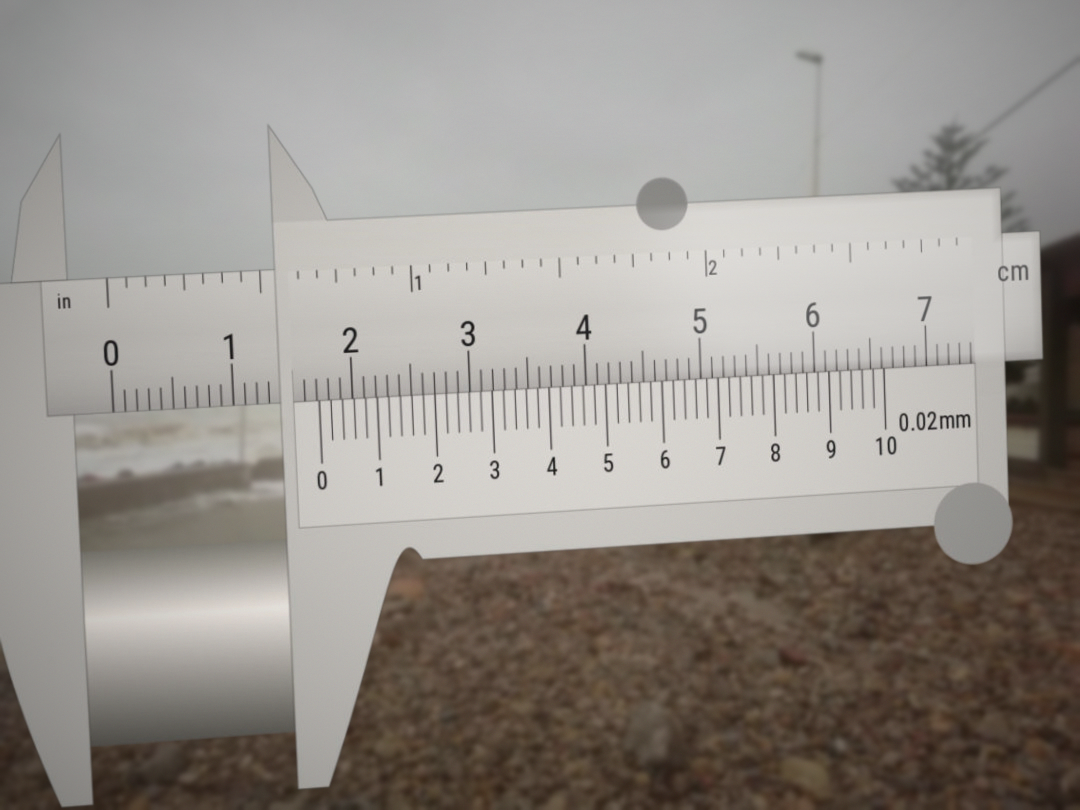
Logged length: 17.2 mm
